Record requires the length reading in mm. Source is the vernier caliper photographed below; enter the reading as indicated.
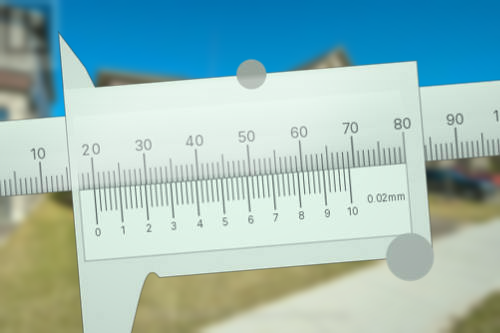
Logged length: 20.0 mm
